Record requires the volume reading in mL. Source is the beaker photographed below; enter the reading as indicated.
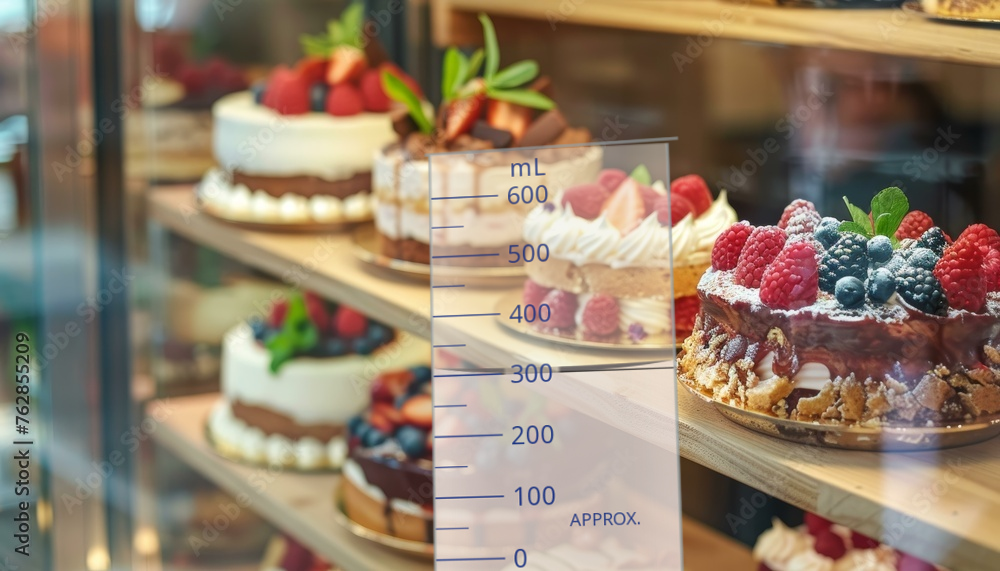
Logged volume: 300 mL
